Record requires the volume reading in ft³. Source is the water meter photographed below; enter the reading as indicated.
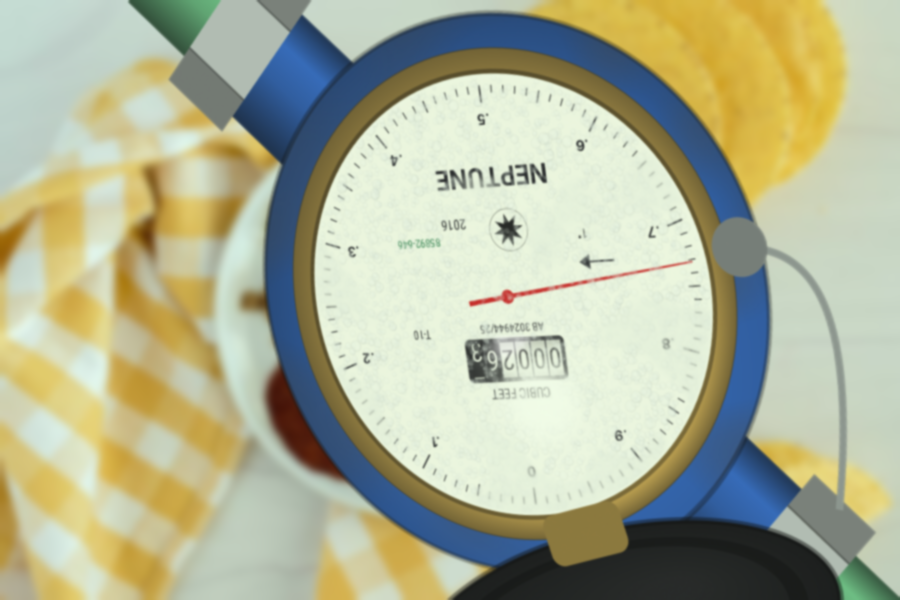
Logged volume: 262.73 ft³
